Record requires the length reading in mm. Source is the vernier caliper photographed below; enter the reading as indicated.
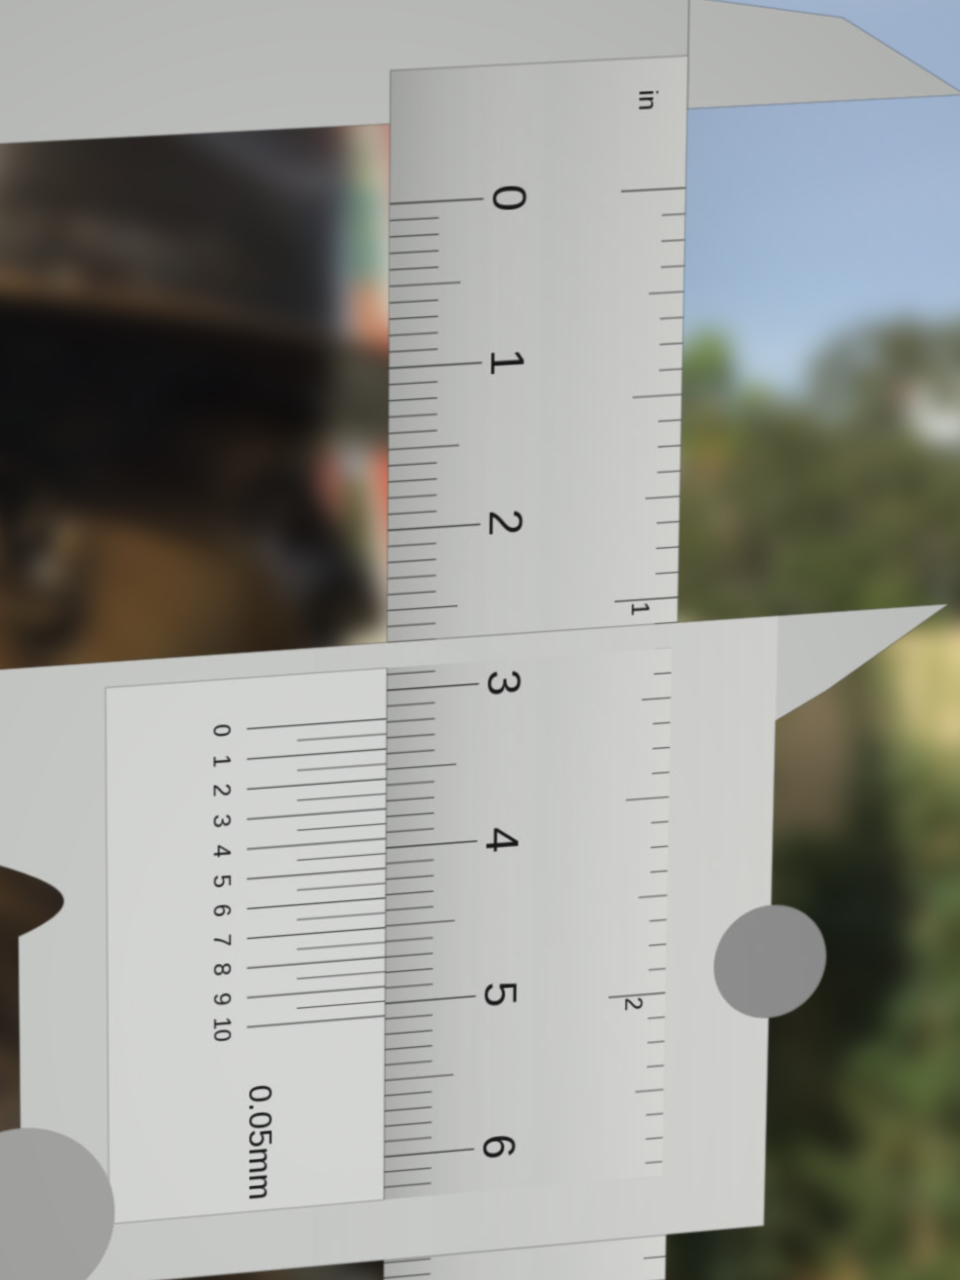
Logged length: 31.8 mm
